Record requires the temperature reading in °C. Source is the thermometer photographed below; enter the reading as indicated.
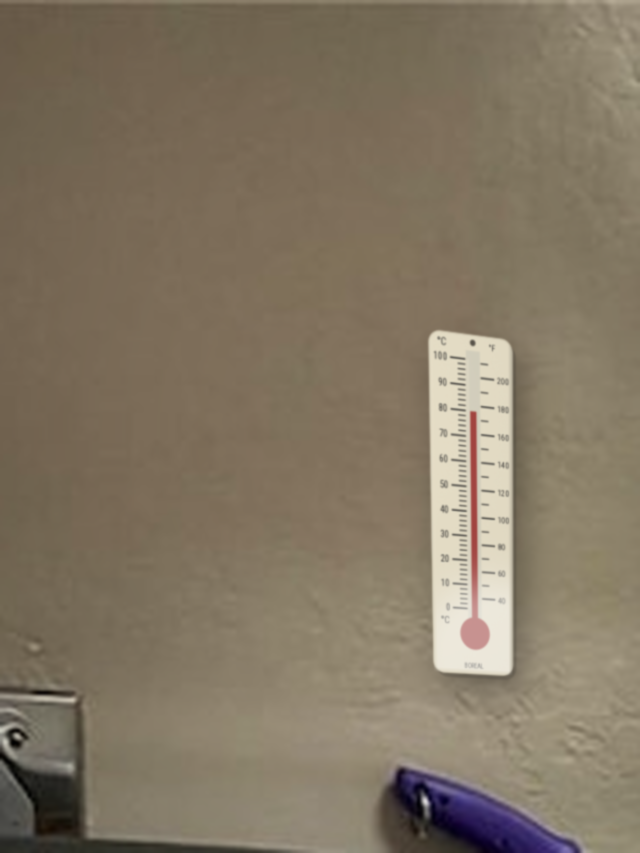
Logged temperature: 80 °C
